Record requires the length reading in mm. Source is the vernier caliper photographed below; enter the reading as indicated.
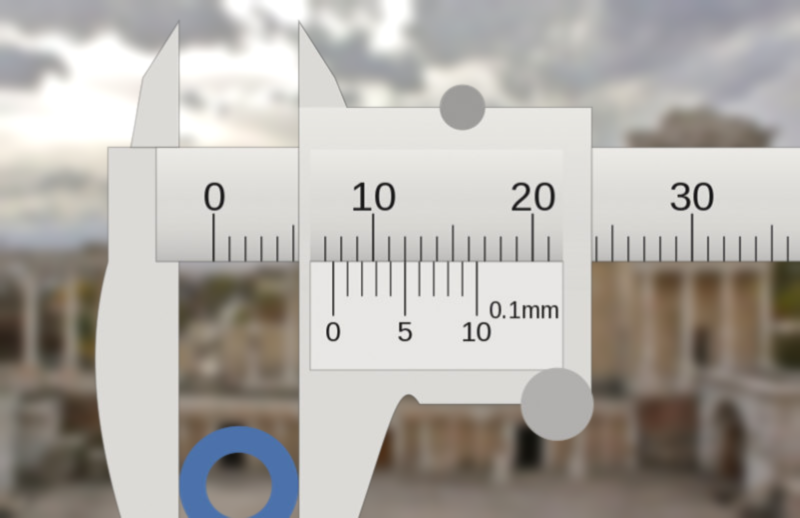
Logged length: 7.5 mm
